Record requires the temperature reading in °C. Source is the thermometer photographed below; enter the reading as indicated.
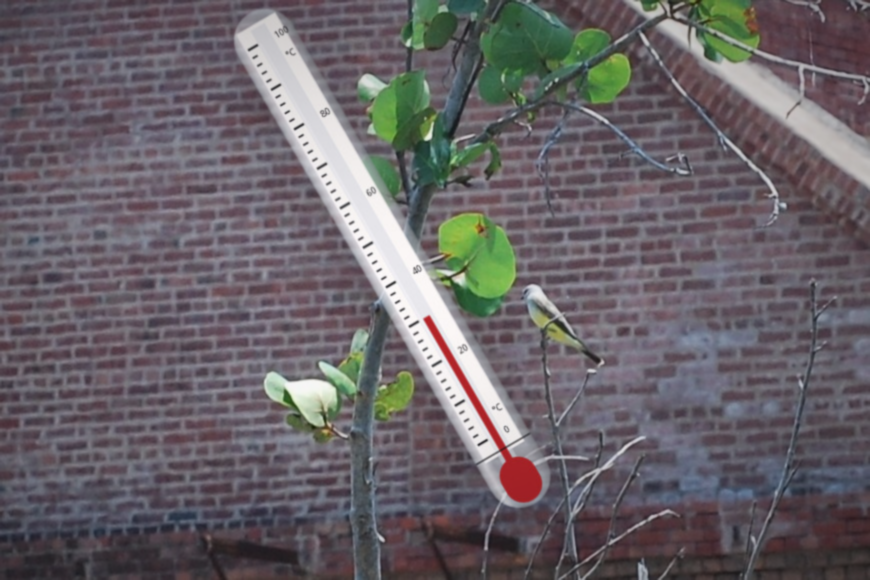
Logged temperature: 30 °C
